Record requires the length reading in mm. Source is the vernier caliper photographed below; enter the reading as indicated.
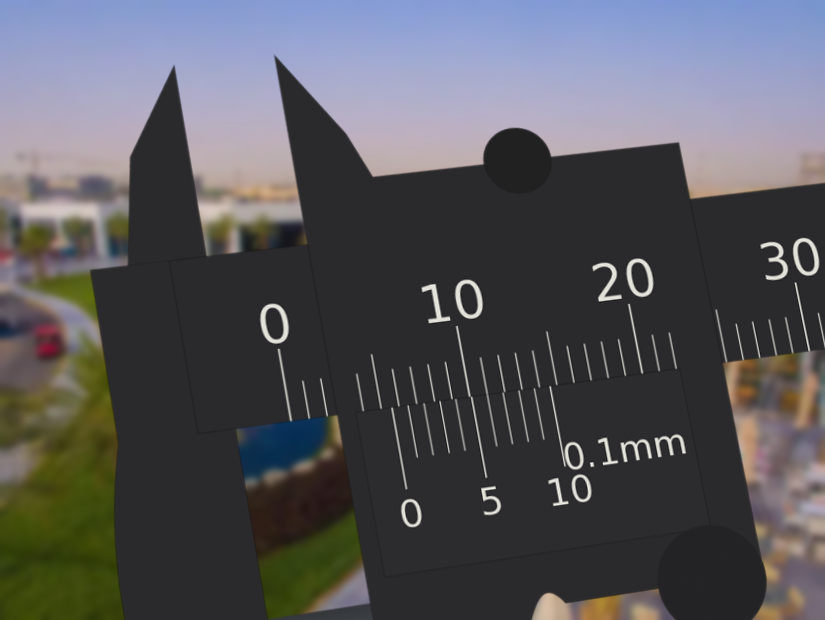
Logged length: 5.6 mm
